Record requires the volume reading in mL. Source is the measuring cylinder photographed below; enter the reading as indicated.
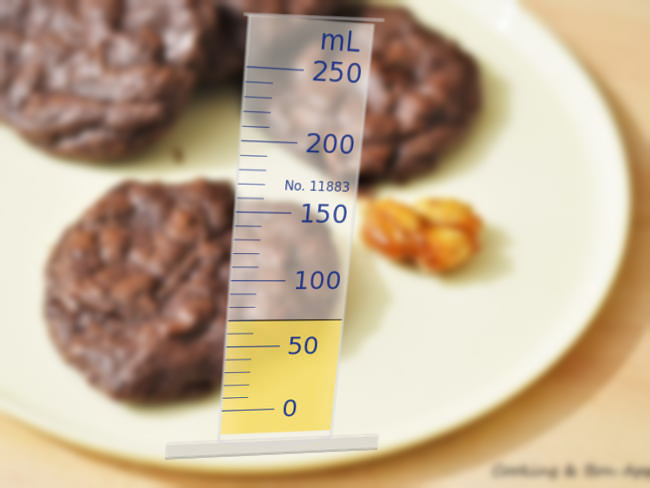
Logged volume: 70 mL
